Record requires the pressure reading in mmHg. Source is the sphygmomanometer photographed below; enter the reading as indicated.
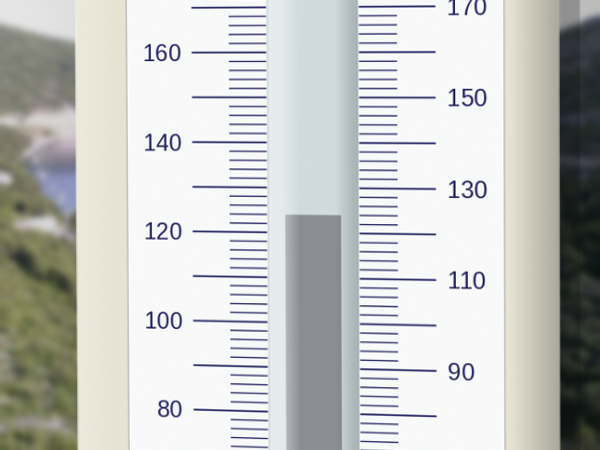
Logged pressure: 124 mmHg
